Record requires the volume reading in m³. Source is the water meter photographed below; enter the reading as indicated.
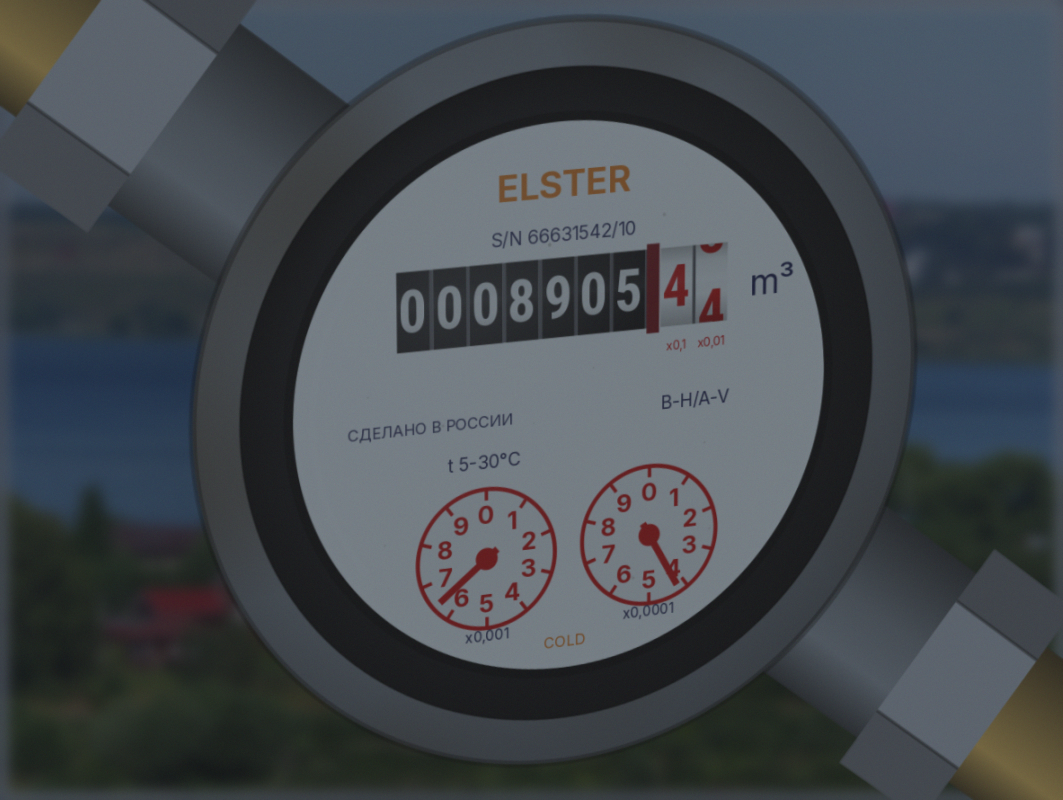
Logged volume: 8905.4364 m³
